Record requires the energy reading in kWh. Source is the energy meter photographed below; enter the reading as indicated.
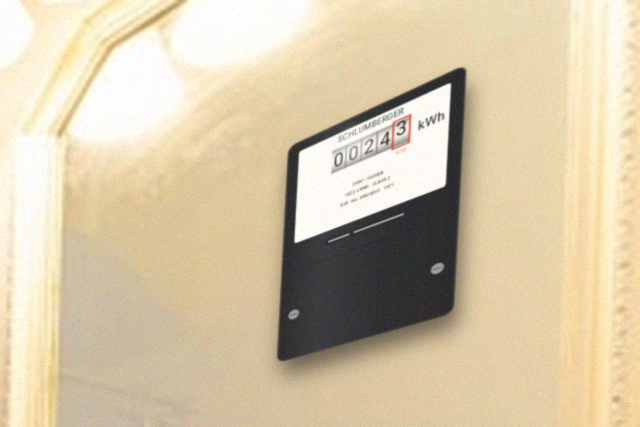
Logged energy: 24.3 kWh
